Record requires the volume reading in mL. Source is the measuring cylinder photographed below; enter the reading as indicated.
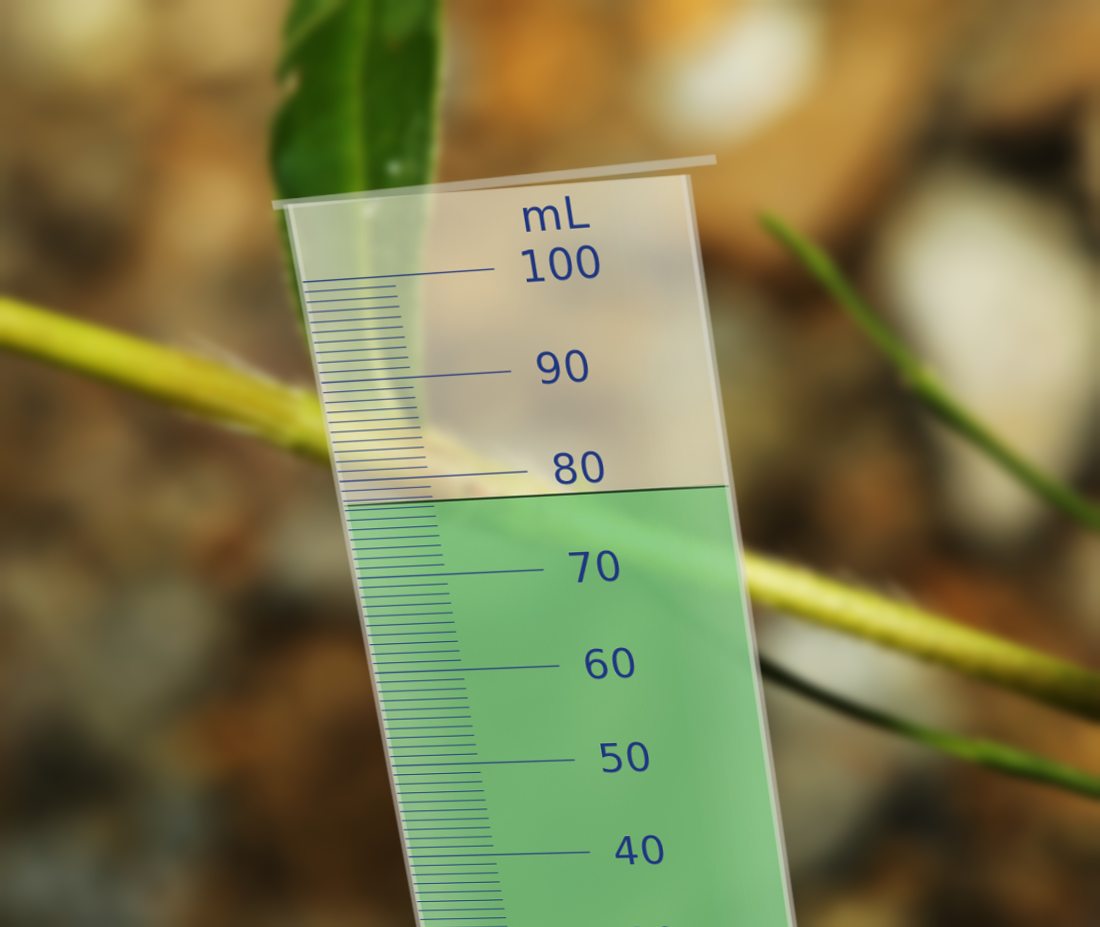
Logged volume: 77.5 mL
